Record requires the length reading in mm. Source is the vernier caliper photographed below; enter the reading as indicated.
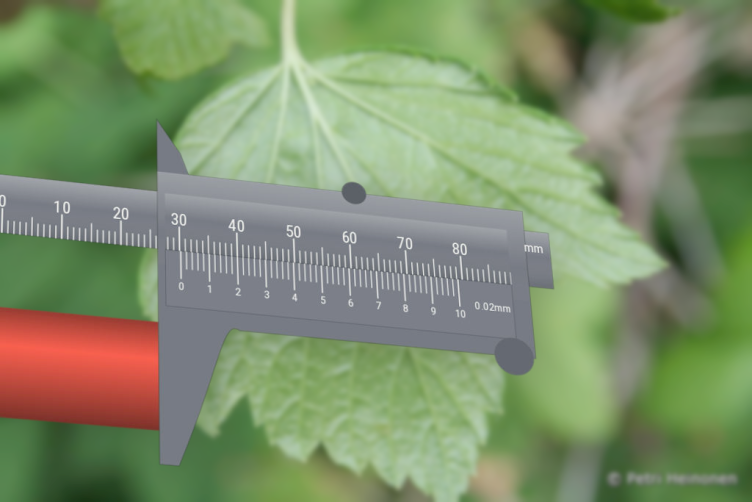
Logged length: 30.2 mm
